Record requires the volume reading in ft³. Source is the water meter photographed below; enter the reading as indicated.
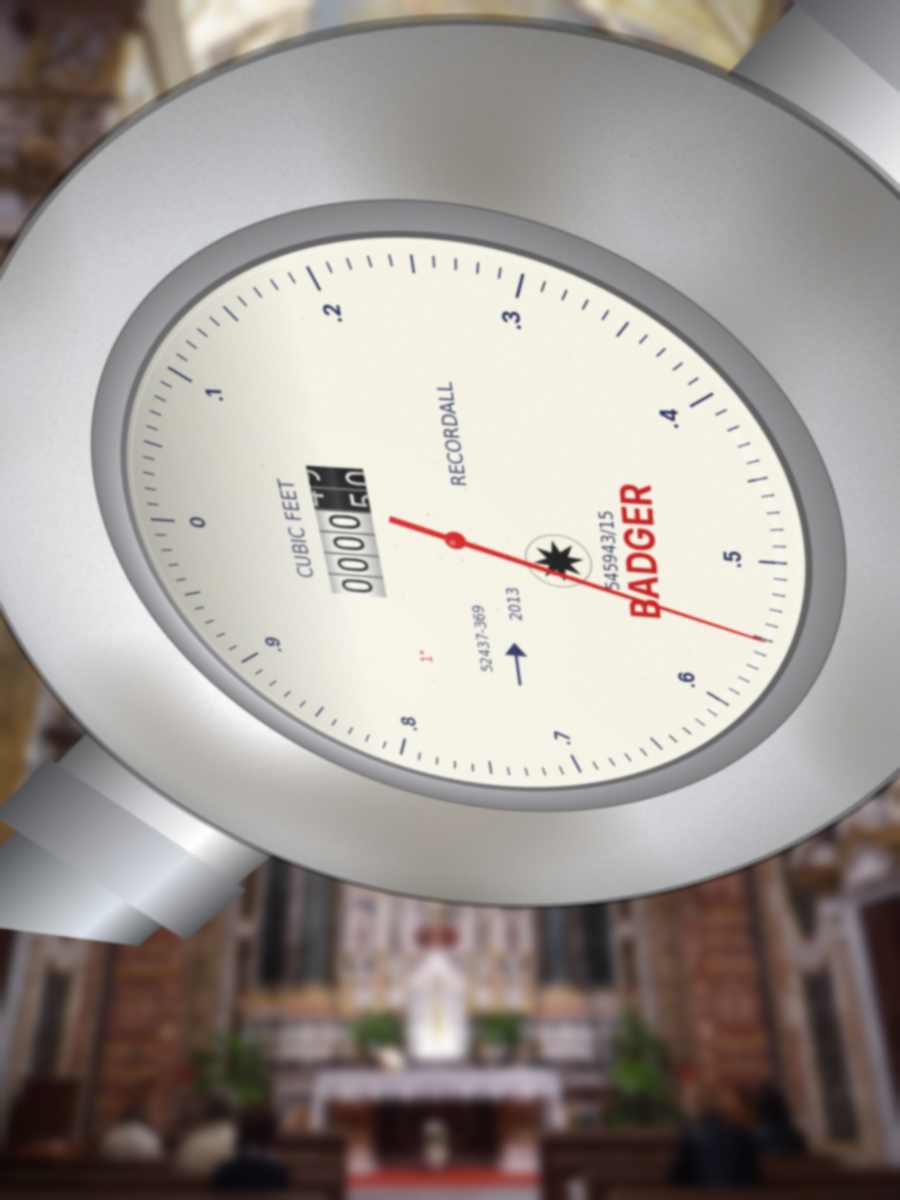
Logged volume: 49.55 ft³
